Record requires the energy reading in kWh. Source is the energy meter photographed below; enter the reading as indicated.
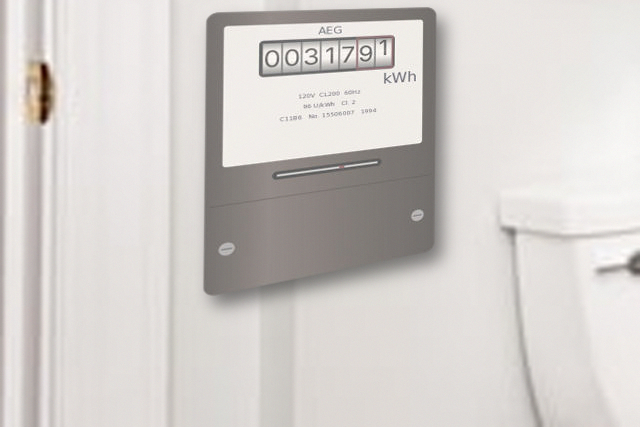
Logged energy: 317.91 kWh
